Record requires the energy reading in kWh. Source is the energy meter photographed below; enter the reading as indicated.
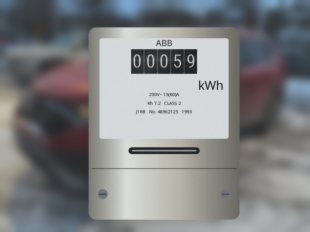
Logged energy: 59 kWh
